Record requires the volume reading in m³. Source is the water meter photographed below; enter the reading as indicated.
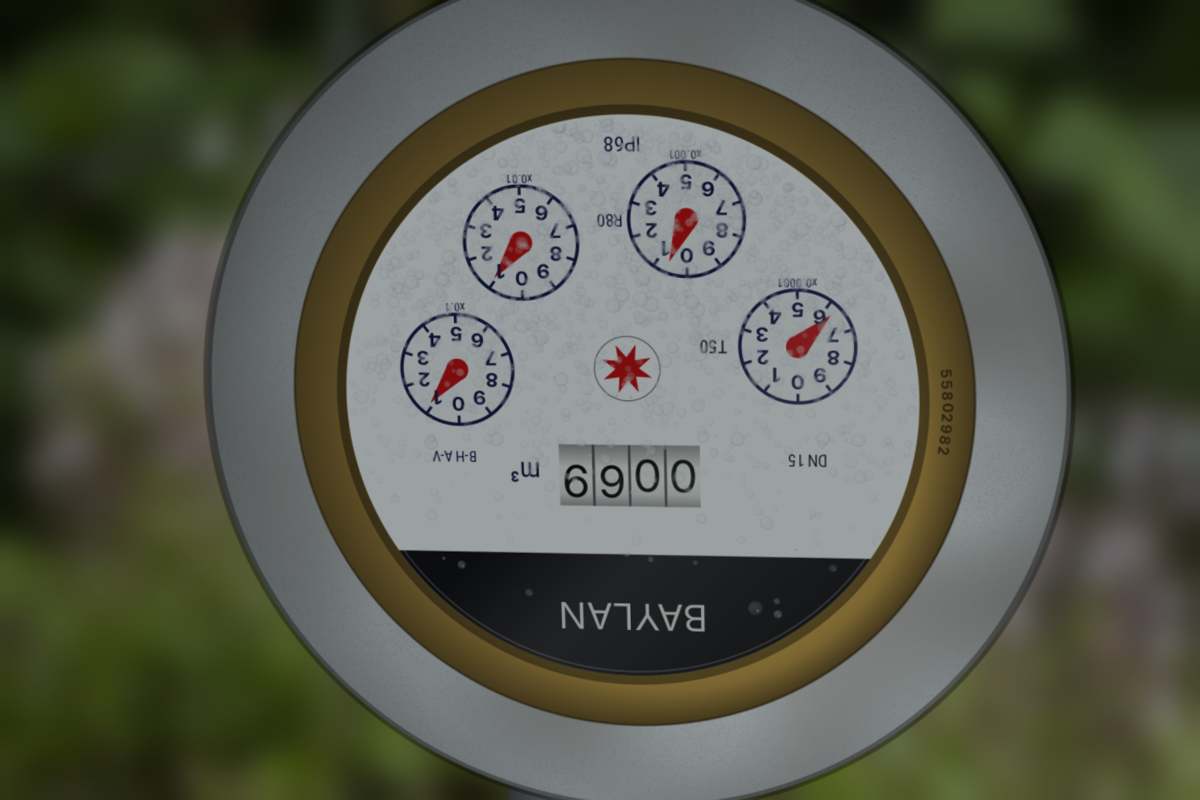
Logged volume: 69.1106 m³
